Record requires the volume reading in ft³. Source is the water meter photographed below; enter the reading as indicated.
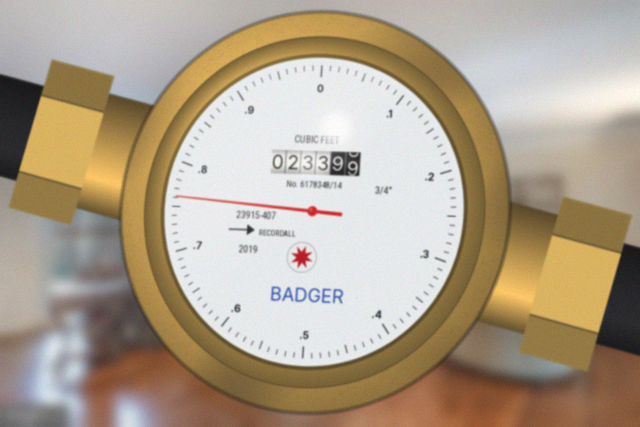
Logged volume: 23398.76 ft³
